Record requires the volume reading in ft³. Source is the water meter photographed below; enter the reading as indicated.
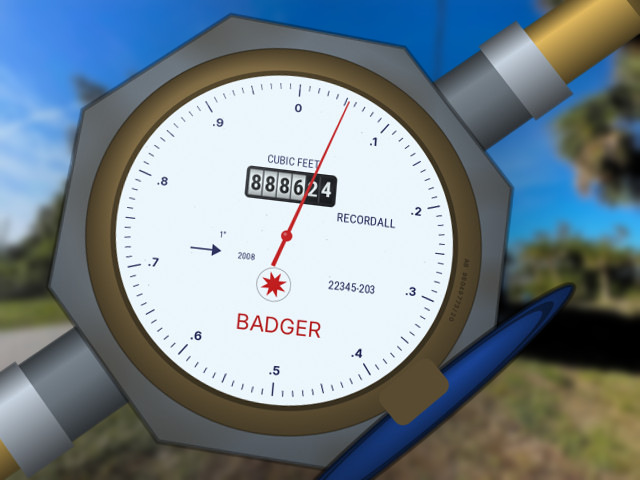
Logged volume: 888624.05 ft³
